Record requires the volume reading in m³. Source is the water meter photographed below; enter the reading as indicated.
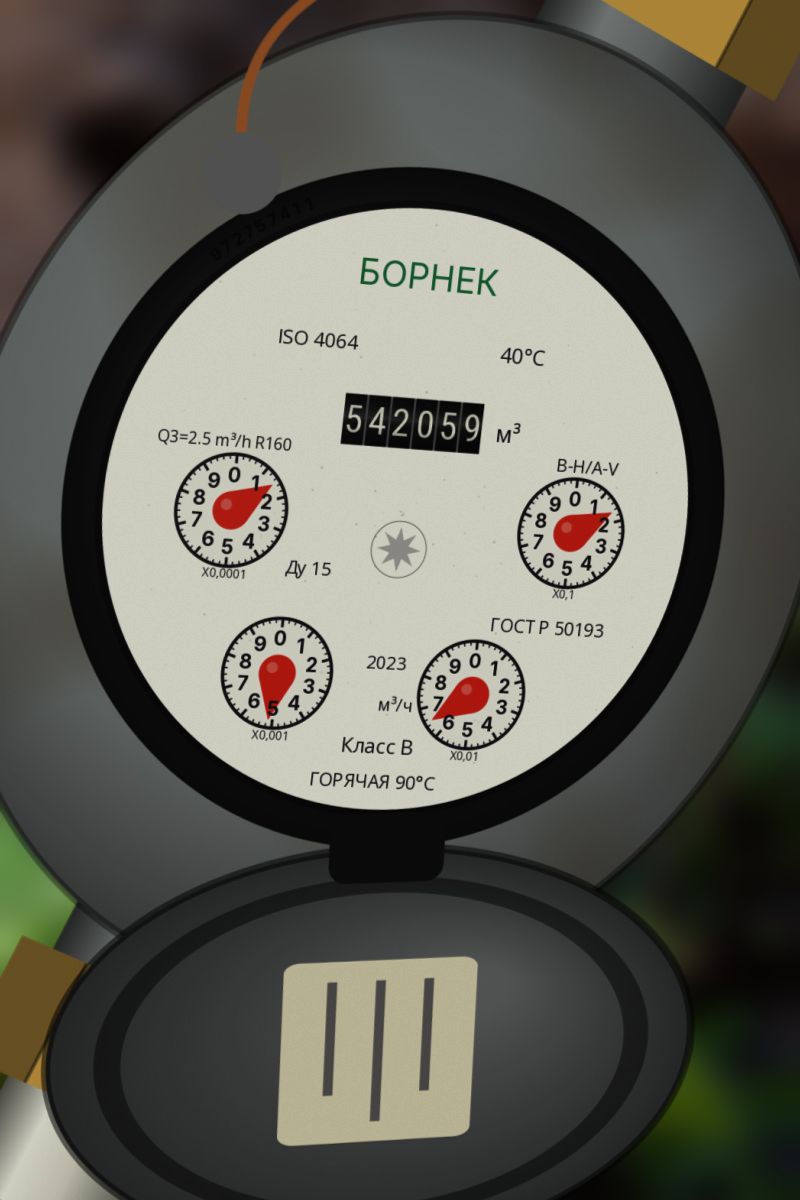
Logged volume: 542059.1651 m³
